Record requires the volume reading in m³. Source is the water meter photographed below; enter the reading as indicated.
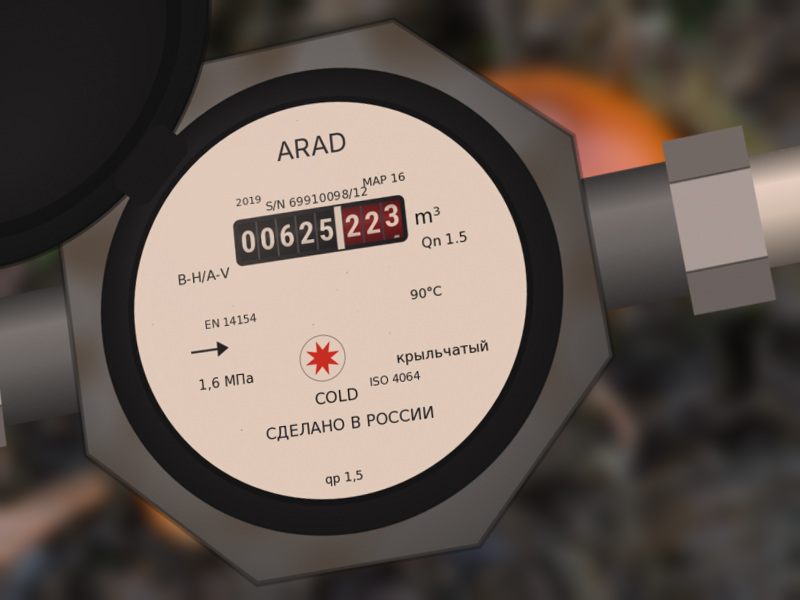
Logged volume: 625.223 m³
